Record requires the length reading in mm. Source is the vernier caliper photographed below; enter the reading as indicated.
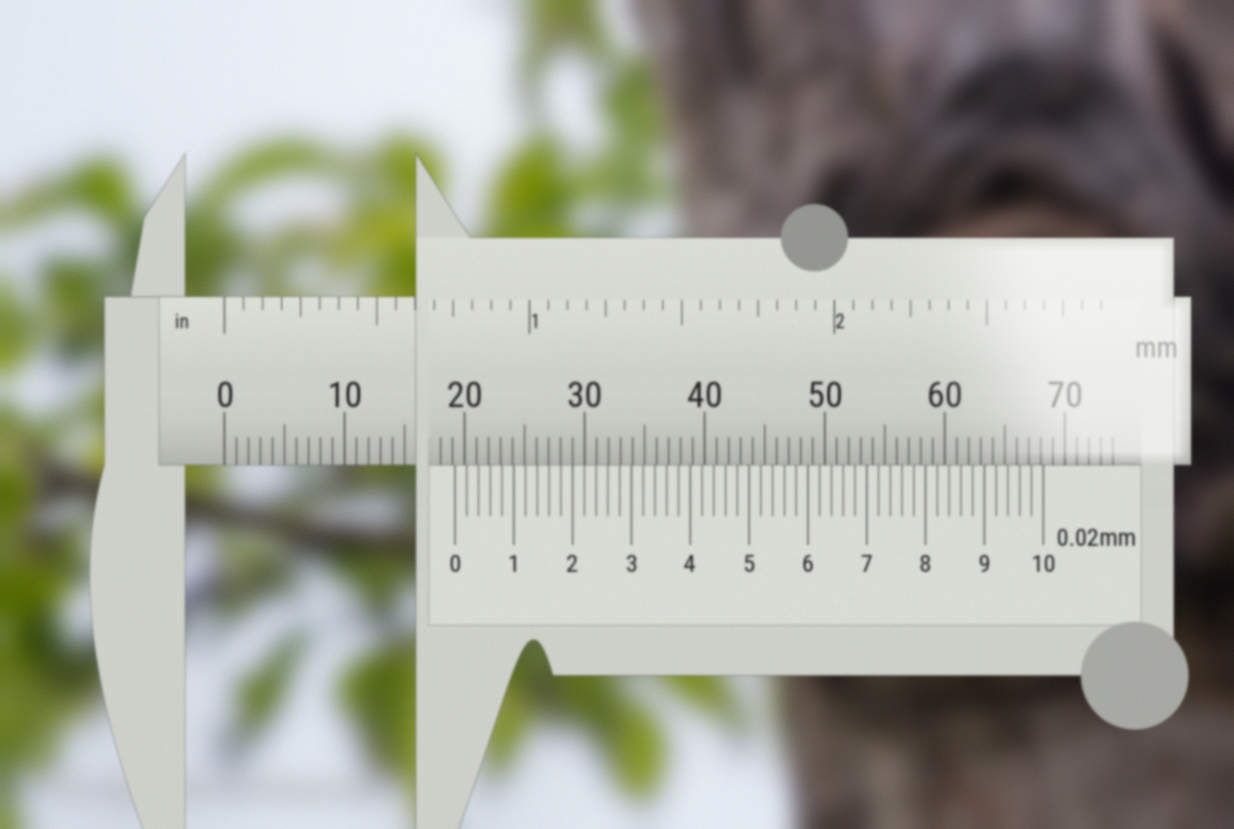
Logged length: 19.2 mm
